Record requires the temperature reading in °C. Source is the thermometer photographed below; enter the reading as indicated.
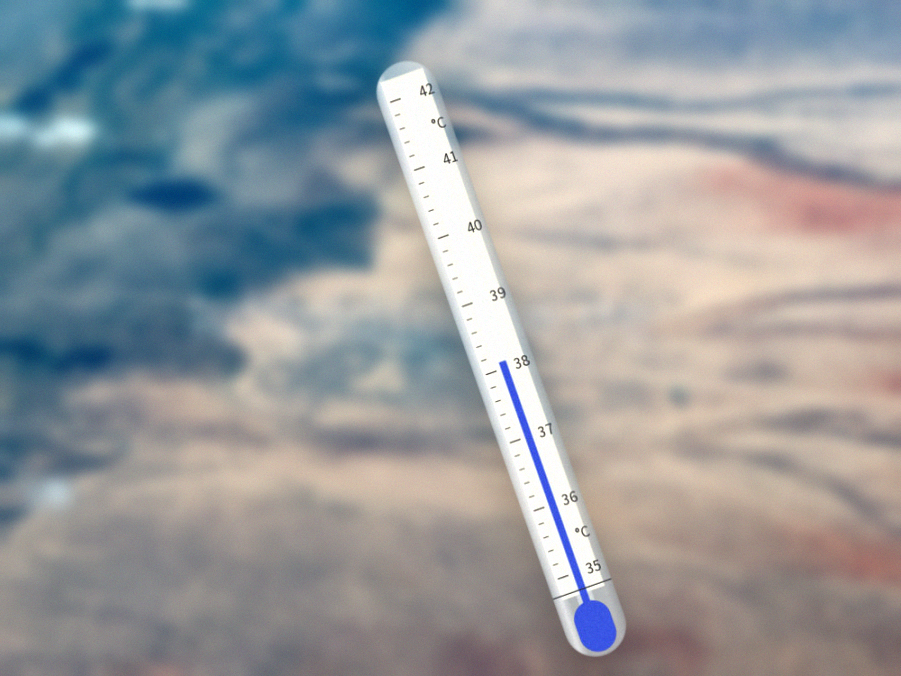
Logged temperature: 38.1 °C
